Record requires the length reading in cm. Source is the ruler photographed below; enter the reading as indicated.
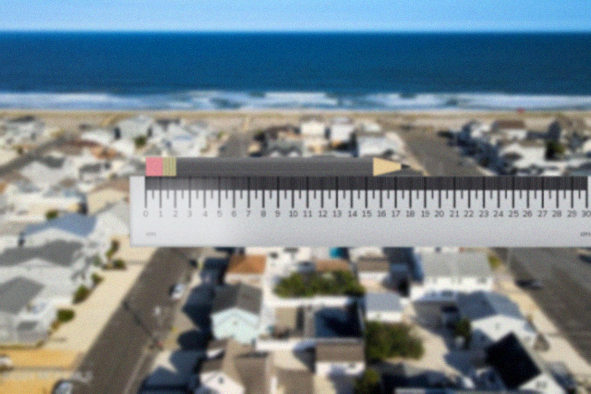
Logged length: 18 cm
